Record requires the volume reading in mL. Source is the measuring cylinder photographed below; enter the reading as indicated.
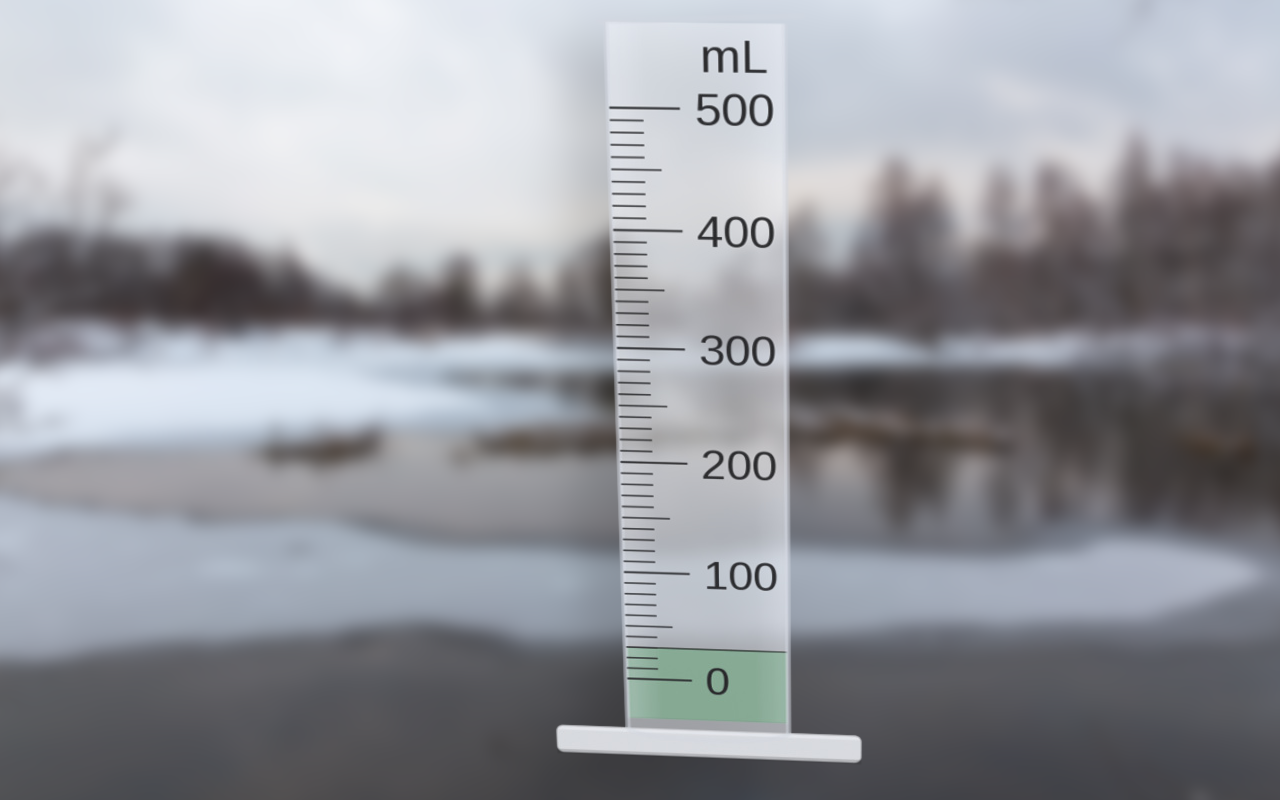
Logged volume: 30 mL
